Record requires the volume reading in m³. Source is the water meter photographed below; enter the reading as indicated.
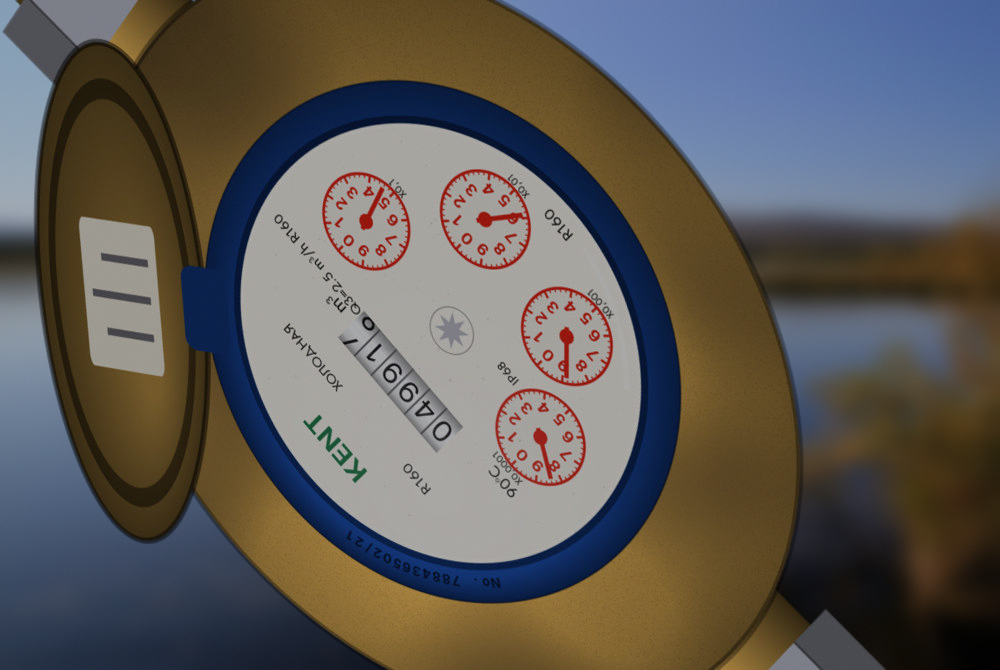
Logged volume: 49917.4588 m³
